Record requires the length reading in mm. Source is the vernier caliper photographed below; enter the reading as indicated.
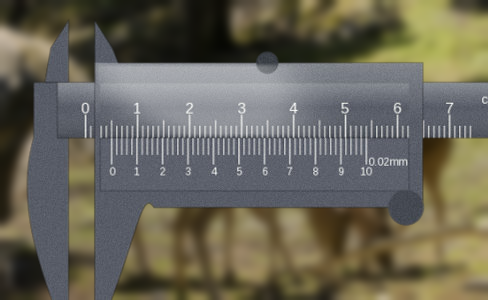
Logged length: 5.0 mm
